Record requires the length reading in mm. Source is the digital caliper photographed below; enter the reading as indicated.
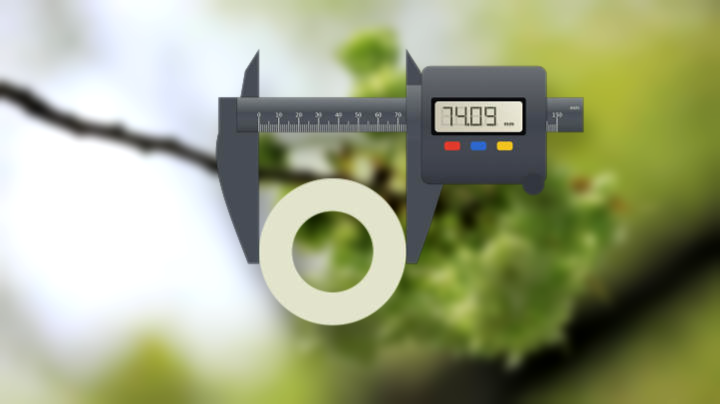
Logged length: 74.09 mm
